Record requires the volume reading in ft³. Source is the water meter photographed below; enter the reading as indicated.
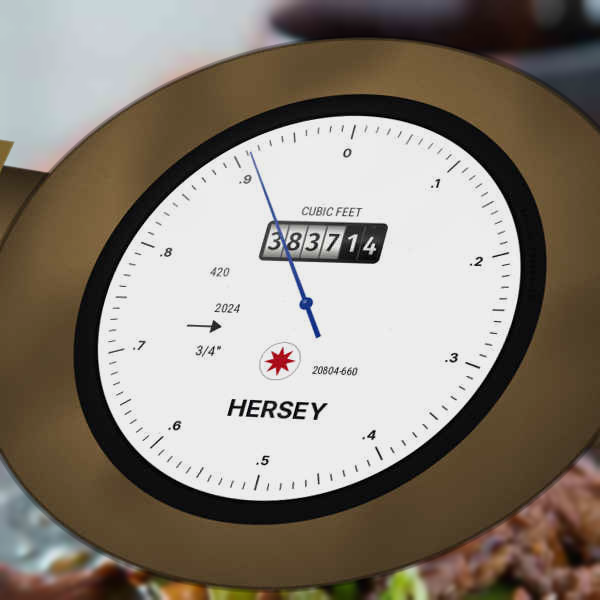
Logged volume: 383713.91 ft³
